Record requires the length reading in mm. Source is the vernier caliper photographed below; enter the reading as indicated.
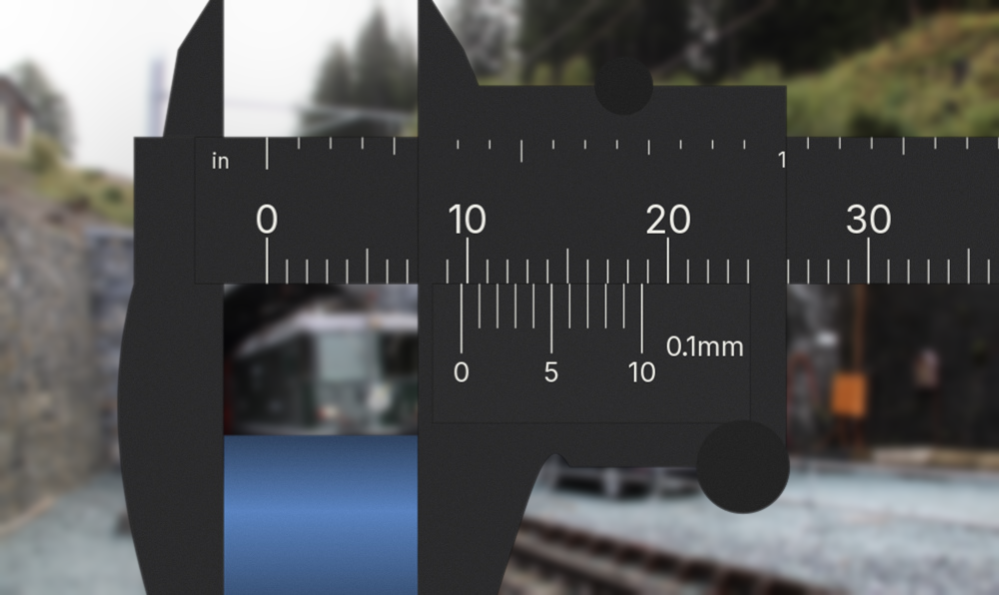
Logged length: 9.7 mm
